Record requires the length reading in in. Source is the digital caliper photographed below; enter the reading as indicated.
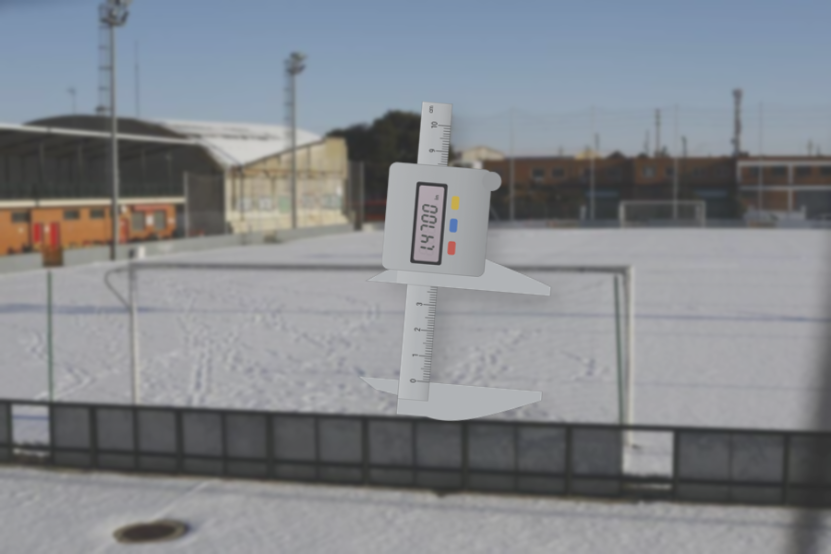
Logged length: 1.4700 in
